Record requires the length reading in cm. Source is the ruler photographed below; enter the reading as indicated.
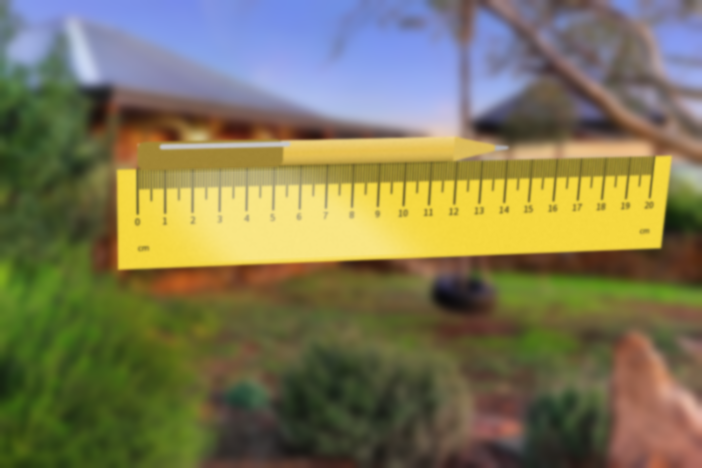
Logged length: 14 cm
